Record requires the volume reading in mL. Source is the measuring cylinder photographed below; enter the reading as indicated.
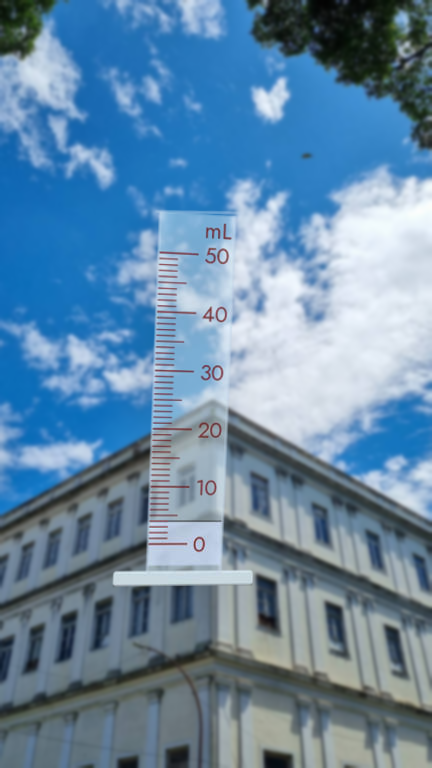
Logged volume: 4 mL
